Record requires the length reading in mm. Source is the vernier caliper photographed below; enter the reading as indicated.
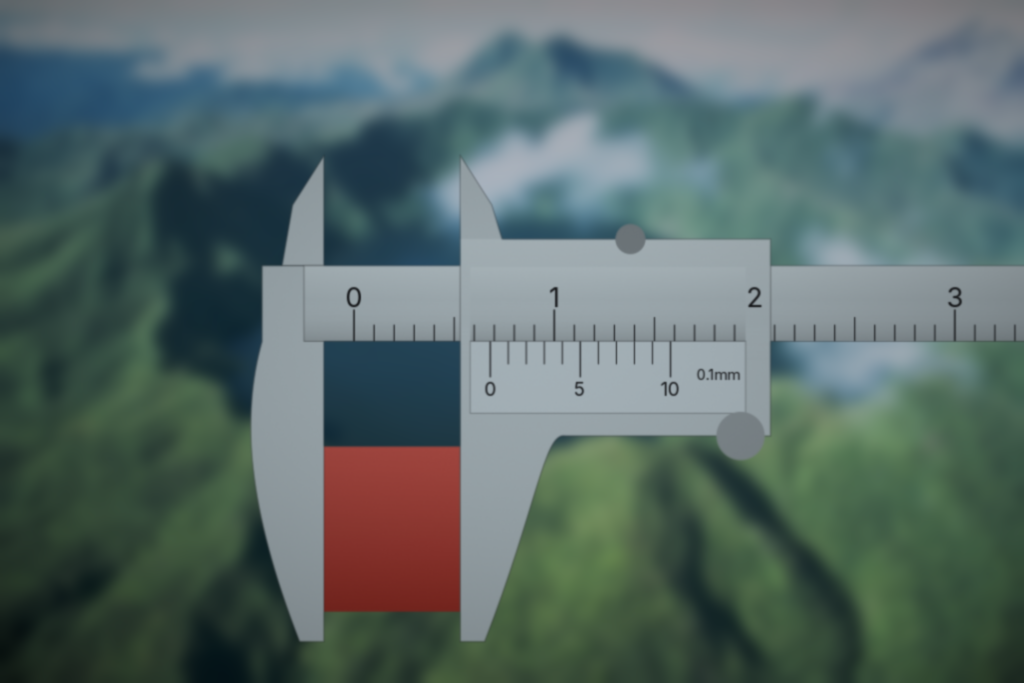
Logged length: 6.8 mm
